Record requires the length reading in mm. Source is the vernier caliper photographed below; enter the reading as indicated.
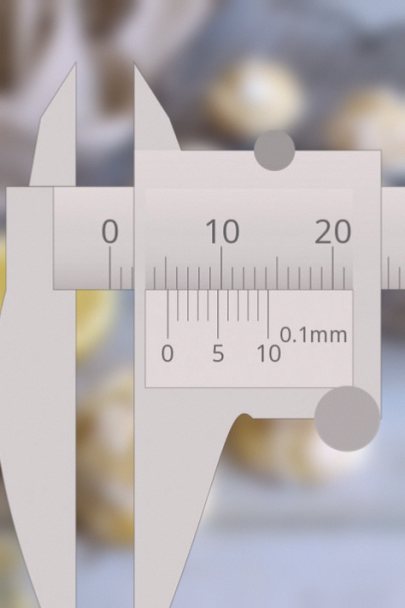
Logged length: 5.2 mm
